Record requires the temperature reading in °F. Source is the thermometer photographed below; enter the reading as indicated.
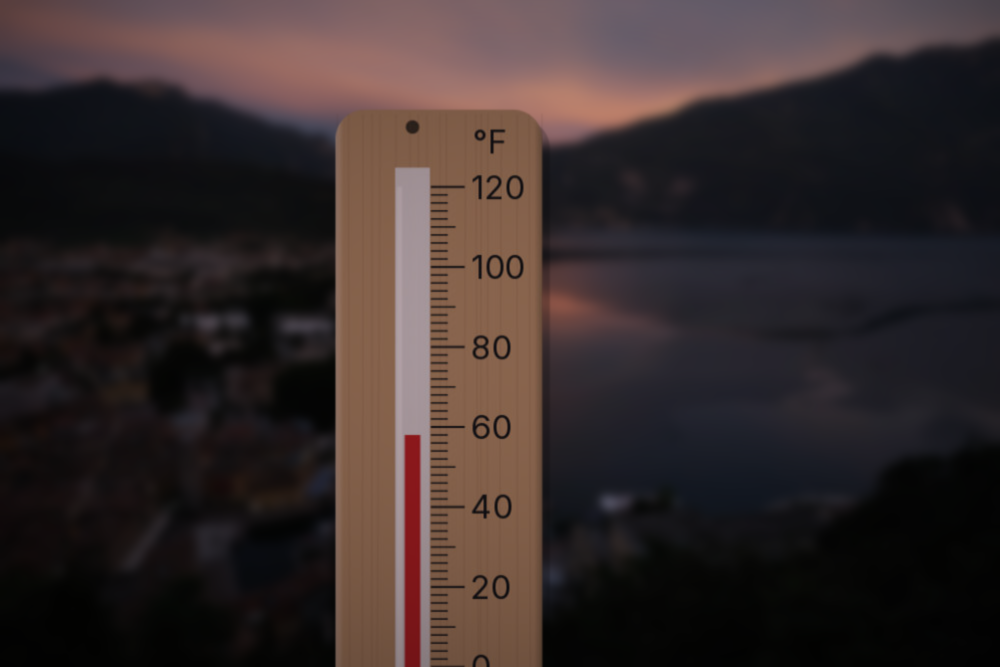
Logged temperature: 58 °F
